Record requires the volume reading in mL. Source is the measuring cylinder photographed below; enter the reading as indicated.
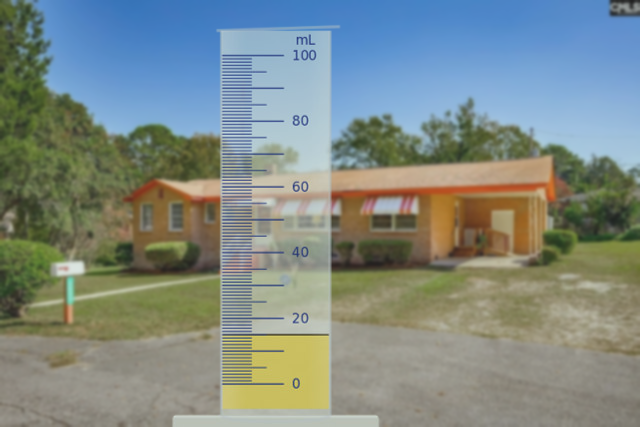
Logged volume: 15 mL
